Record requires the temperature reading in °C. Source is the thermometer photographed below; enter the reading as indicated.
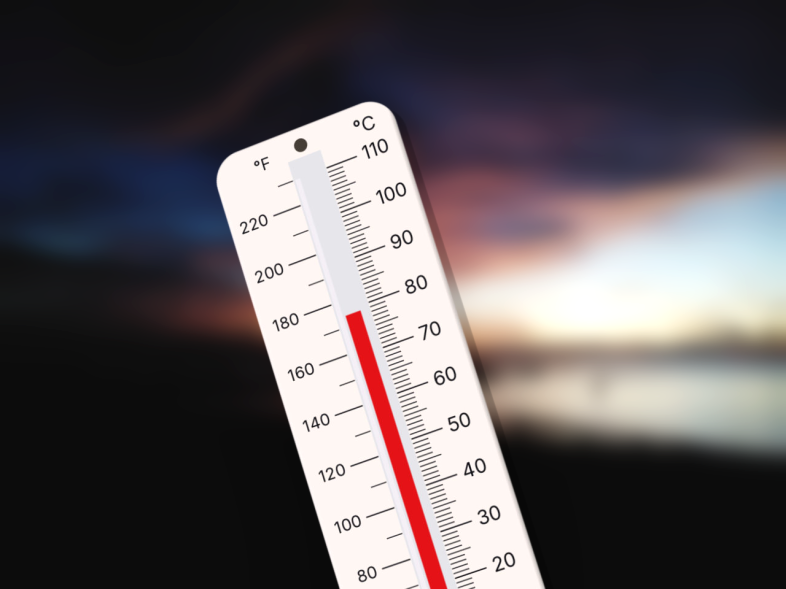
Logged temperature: 79 °C
